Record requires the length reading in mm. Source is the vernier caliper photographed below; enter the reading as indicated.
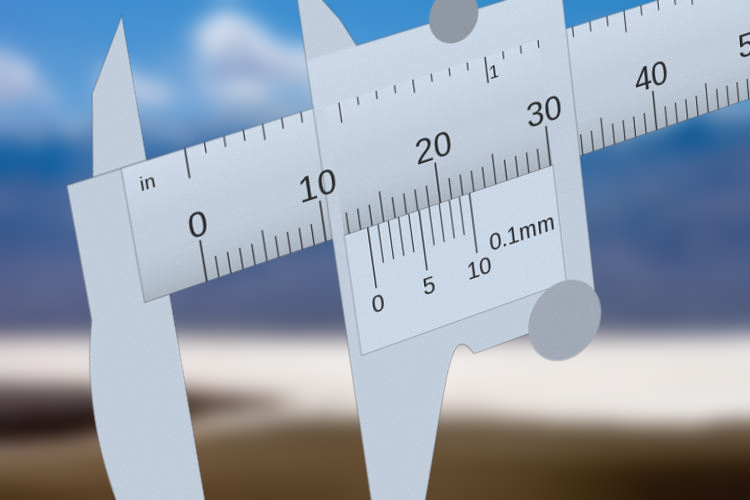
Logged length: 13.6 mm
